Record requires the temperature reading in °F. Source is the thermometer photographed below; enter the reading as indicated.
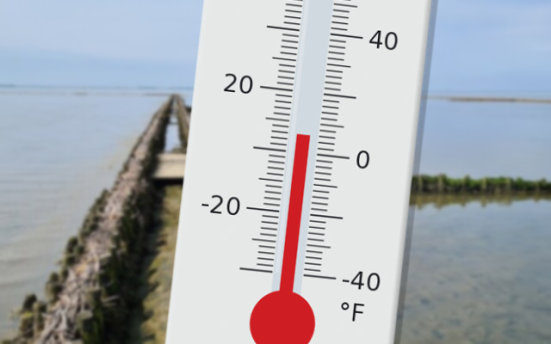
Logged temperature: 6 °F
